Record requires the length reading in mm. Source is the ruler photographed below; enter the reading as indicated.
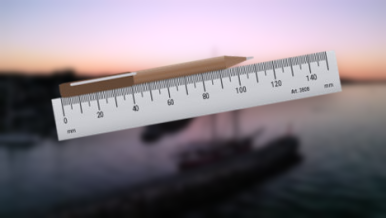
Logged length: 110 mm
